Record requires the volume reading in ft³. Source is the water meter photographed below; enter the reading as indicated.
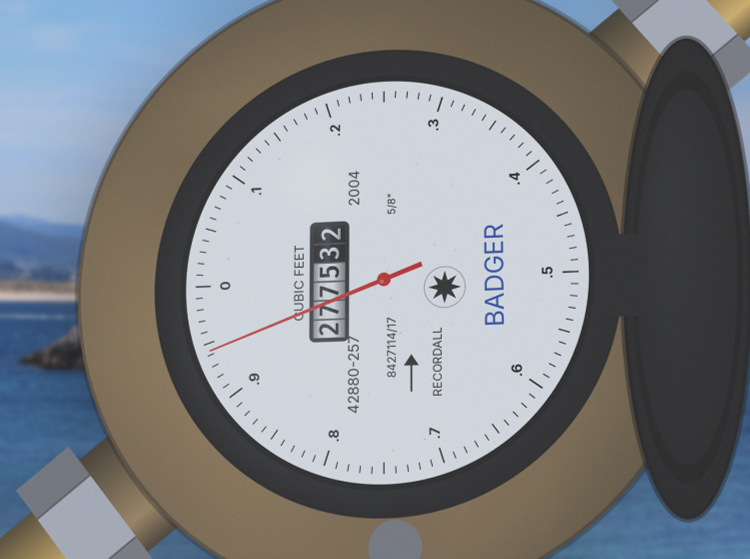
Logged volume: 277531.94 ft³
